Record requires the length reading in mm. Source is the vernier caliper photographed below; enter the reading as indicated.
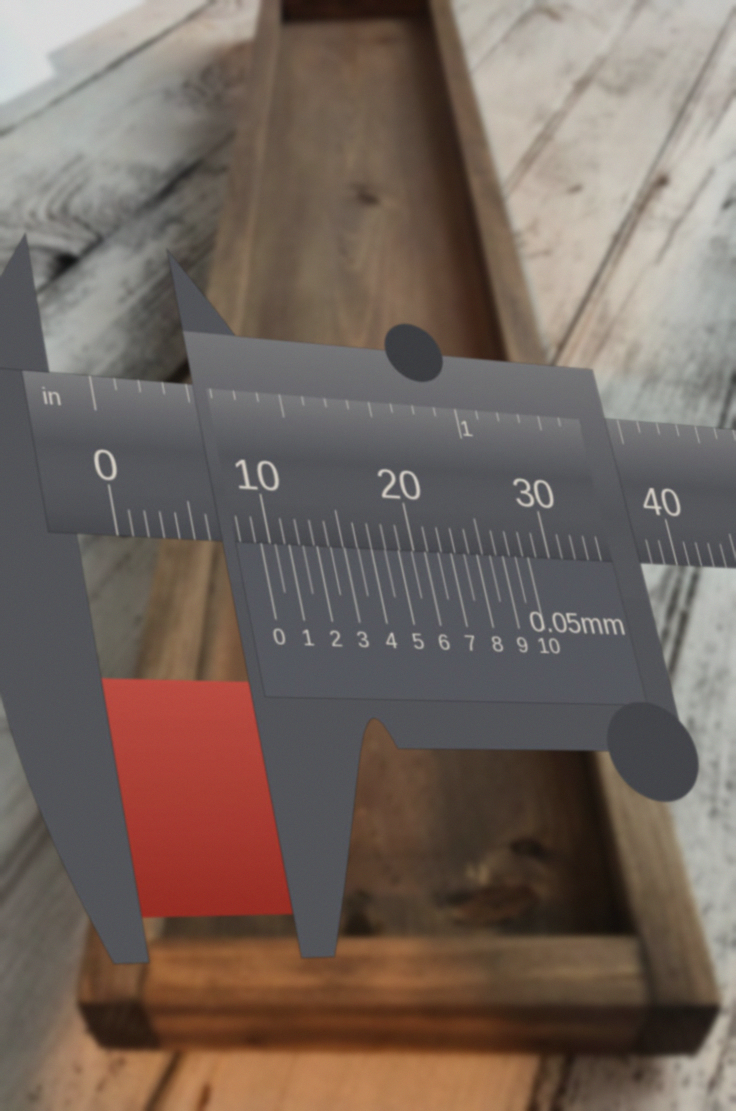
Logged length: 9.4 mm
